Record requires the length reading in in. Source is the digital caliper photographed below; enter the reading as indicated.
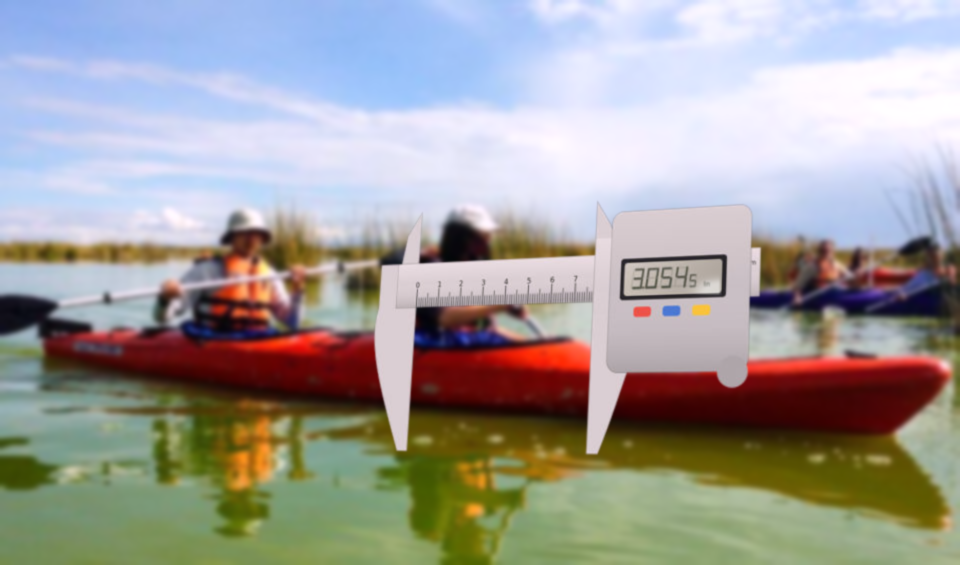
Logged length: 3.0545 in
